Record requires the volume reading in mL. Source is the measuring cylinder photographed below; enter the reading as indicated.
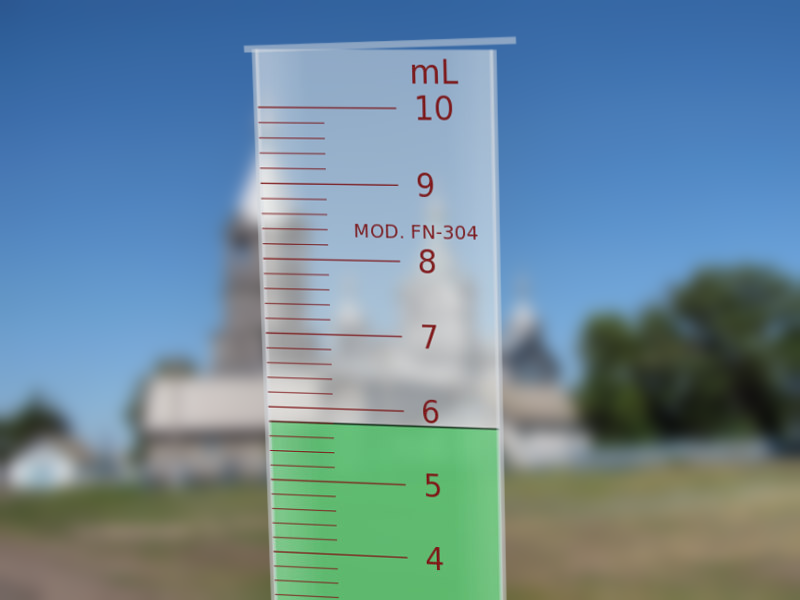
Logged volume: 5.8 mL
